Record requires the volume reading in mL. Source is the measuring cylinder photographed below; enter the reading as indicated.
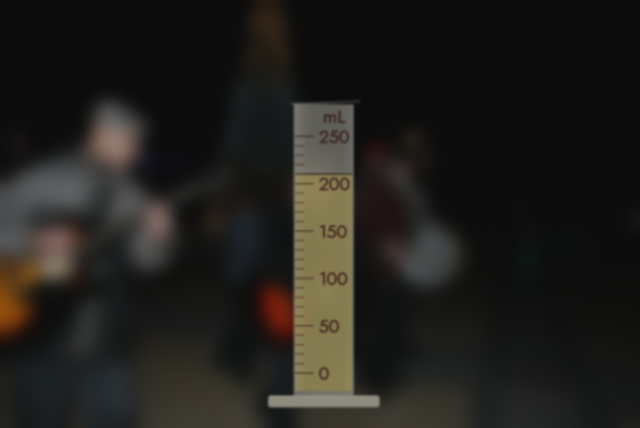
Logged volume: 210 mL
